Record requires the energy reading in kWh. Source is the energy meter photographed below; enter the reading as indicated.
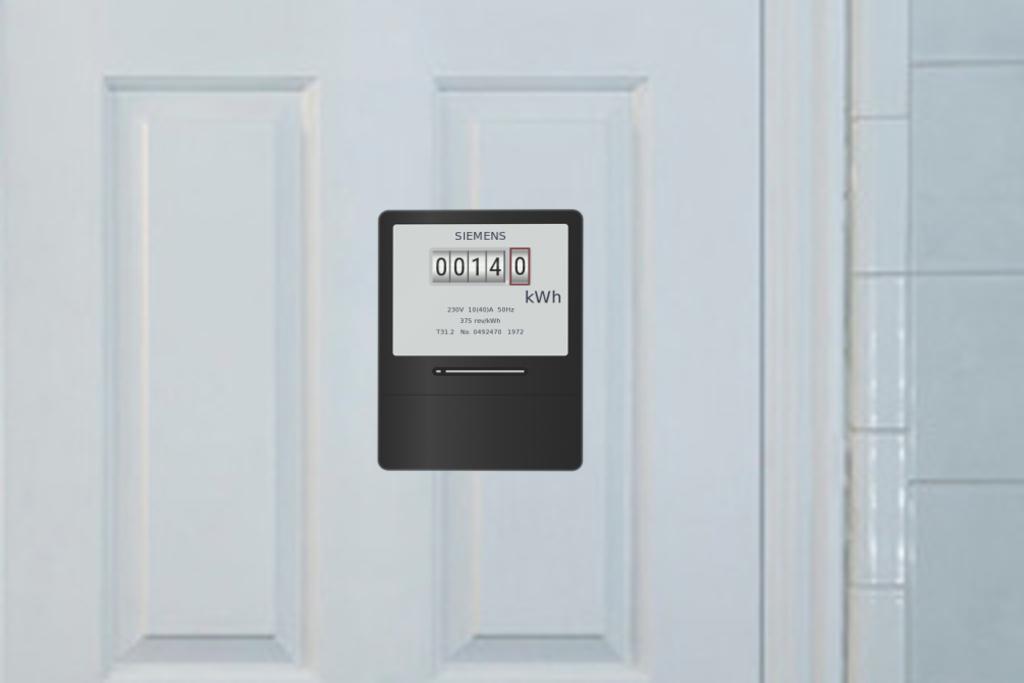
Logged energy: 14.0 kWh
